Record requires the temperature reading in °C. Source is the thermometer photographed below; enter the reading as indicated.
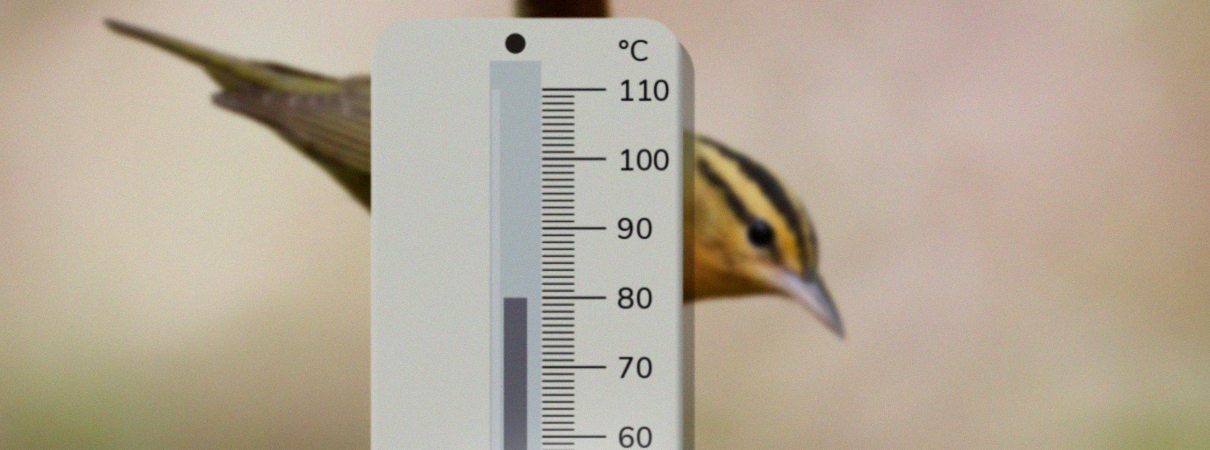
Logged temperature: 80 °C
